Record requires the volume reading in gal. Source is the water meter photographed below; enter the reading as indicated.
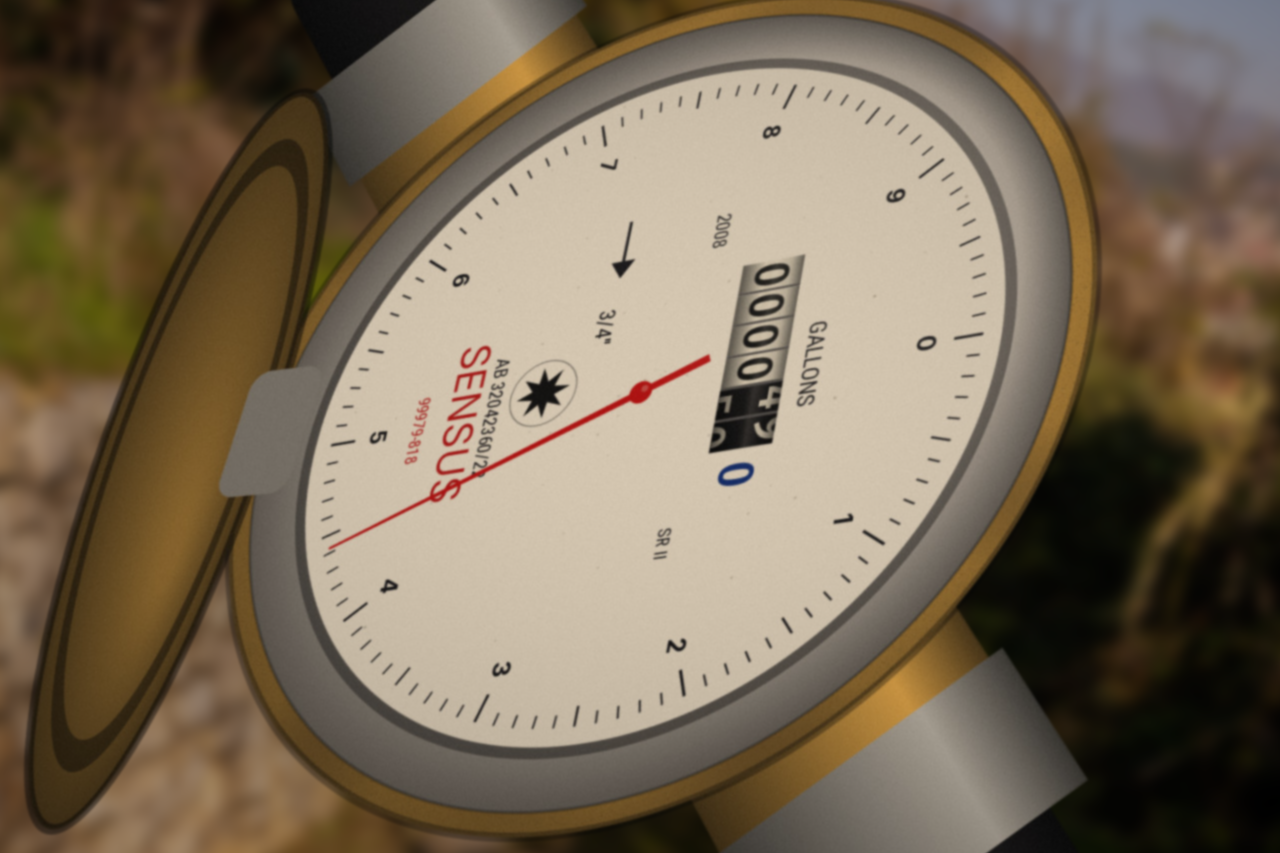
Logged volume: 494.4 gal
